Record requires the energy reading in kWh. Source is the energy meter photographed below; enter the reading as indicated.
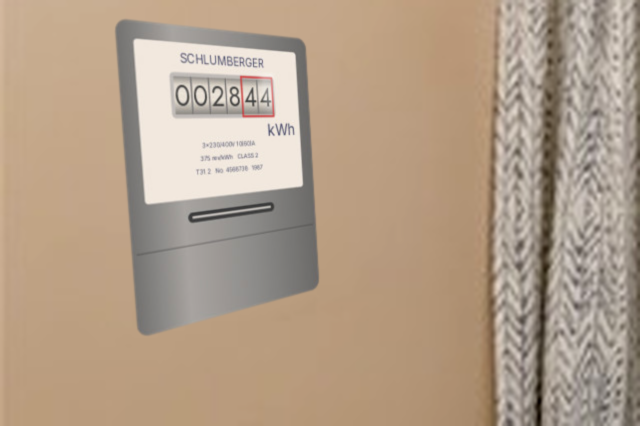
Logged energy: 28.44 kWh
